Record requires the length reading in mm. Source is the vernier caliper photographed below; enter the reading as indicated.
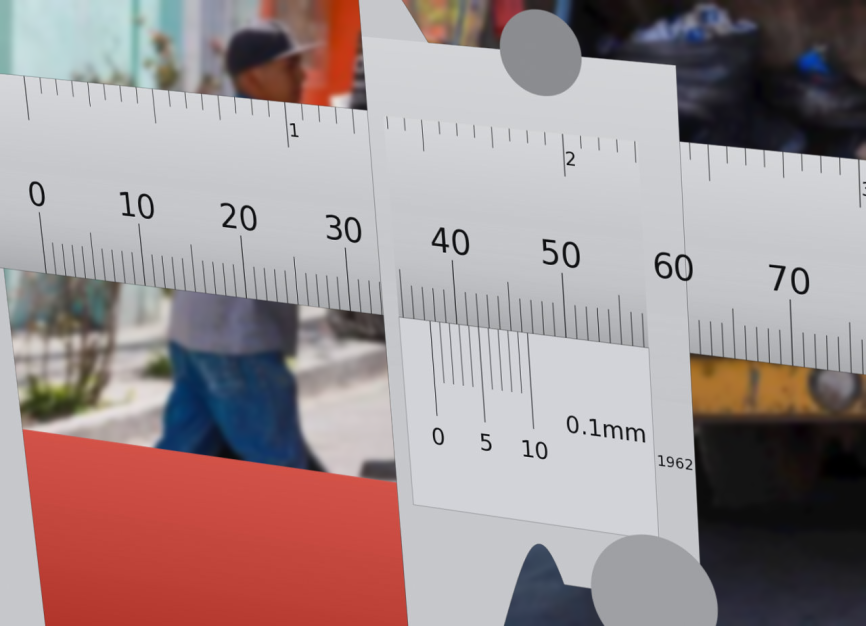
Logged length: 37.5 mm
